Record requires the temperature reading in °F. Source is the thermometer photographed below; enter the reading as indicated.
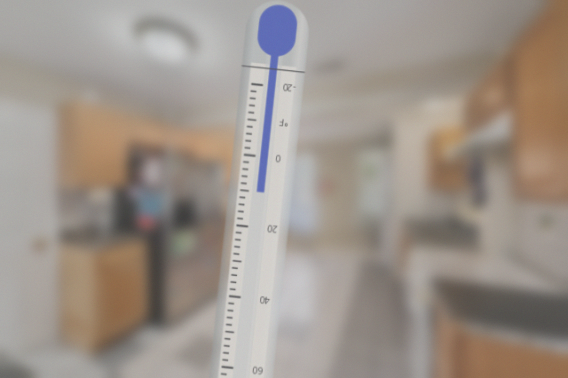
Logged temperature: 10 °F
